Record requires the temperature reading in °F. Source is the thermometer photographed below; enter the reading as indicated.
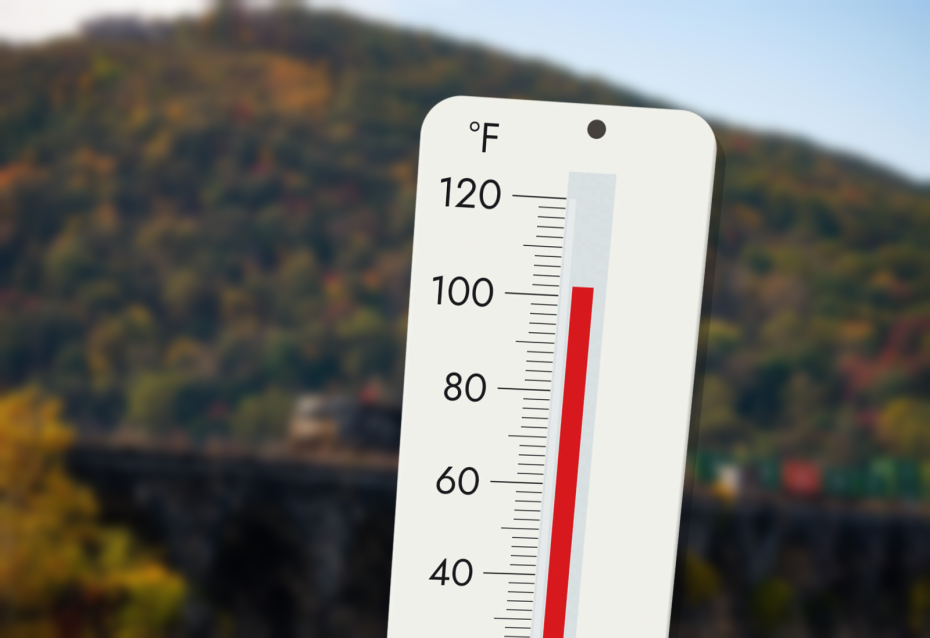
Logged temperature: 102 °F
